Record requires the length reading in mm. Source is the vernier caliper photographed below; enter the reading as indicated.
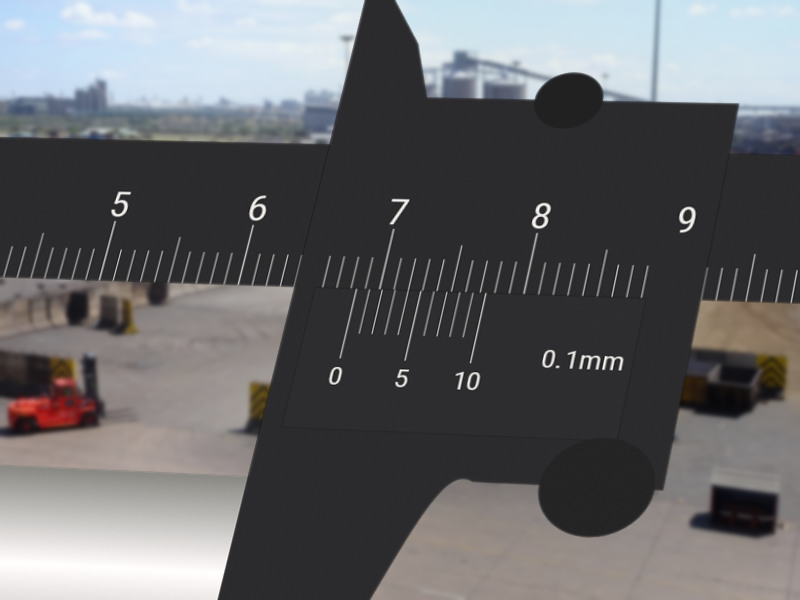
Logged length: 68.4 mm
